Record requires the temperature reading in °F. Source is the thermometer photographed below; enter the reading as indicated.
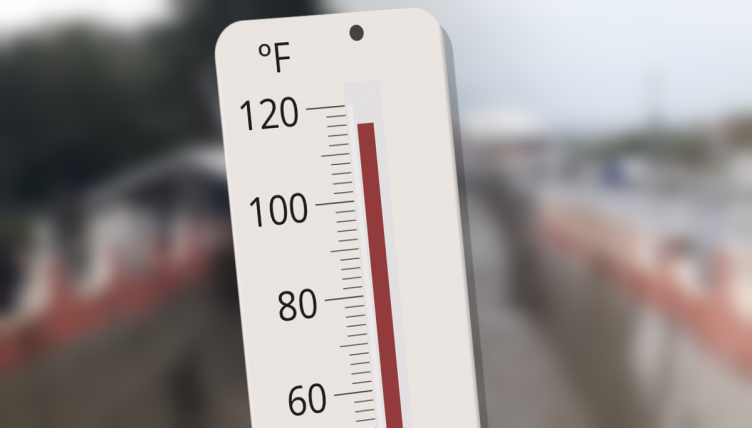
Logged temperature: 116 °F
